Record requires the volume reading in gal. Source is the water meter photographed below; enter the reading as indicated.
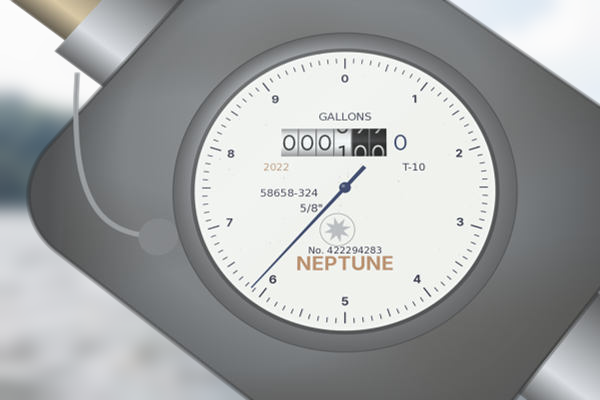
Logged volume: 996.1 gal
